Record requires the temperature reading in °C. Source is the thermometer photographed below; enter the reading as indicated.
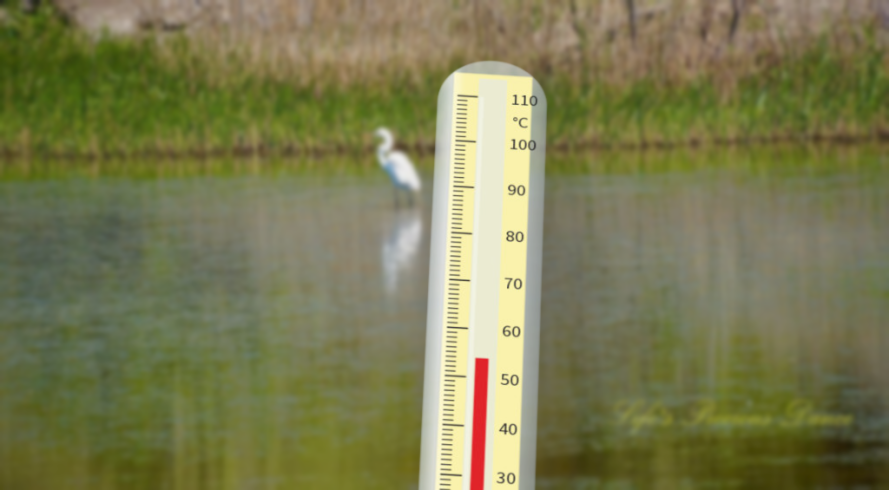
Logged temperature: 54 °C
